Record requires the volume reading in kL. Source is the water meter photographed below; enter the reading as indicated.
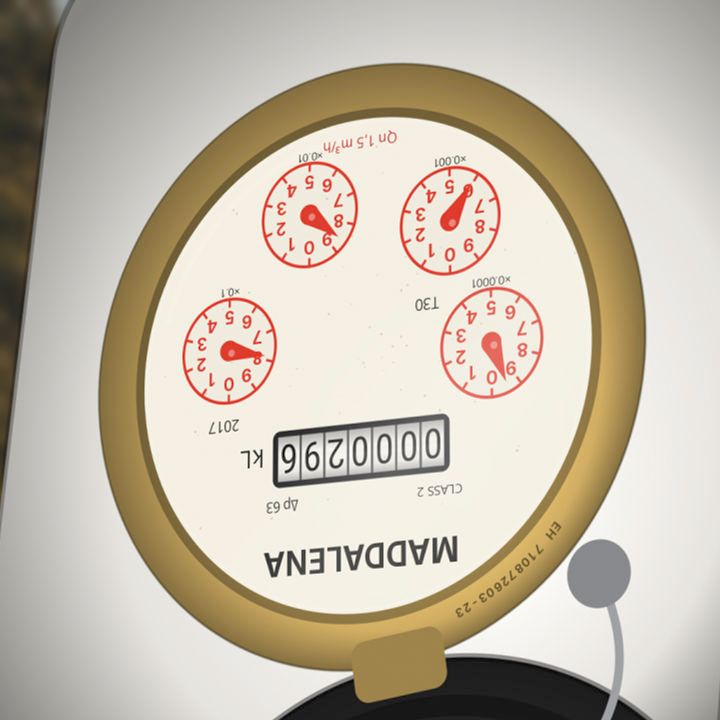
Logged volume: 296.7859 kL
